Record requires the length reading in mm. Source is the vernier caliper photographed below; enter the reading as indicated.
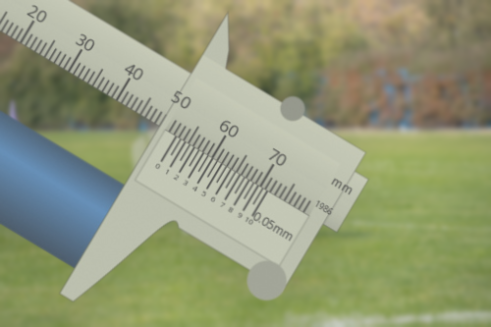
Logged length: 52.5 mm
